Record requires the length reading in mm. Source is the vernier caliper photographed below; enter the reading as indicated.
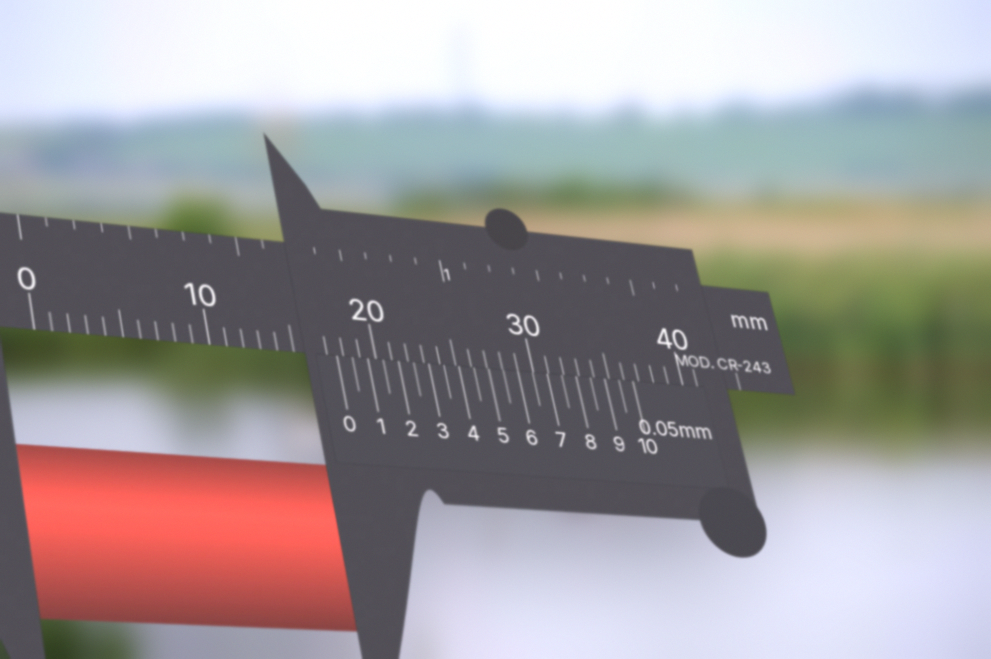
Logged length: 17.6 mm
